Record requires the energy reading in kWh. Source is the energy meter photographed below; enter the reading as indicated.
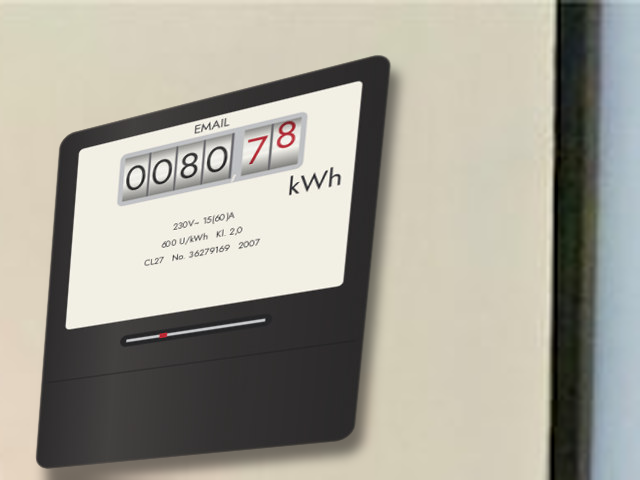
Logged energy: 80.78 kWh
